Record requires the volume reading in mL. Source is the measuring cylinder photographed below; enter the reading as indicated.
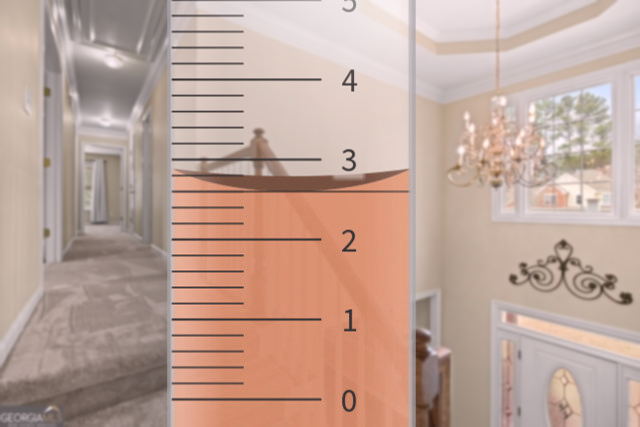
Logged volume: 2.6 mL
